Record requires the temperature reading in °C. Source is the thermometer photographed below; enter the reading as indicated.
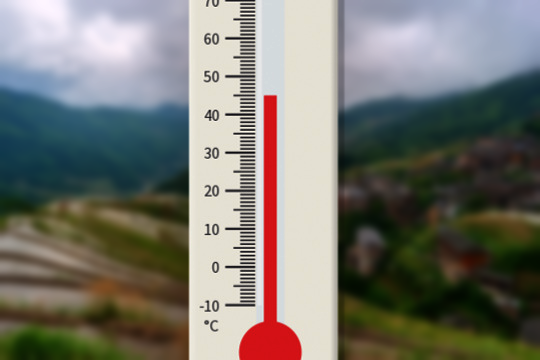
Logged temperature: 45 °C
